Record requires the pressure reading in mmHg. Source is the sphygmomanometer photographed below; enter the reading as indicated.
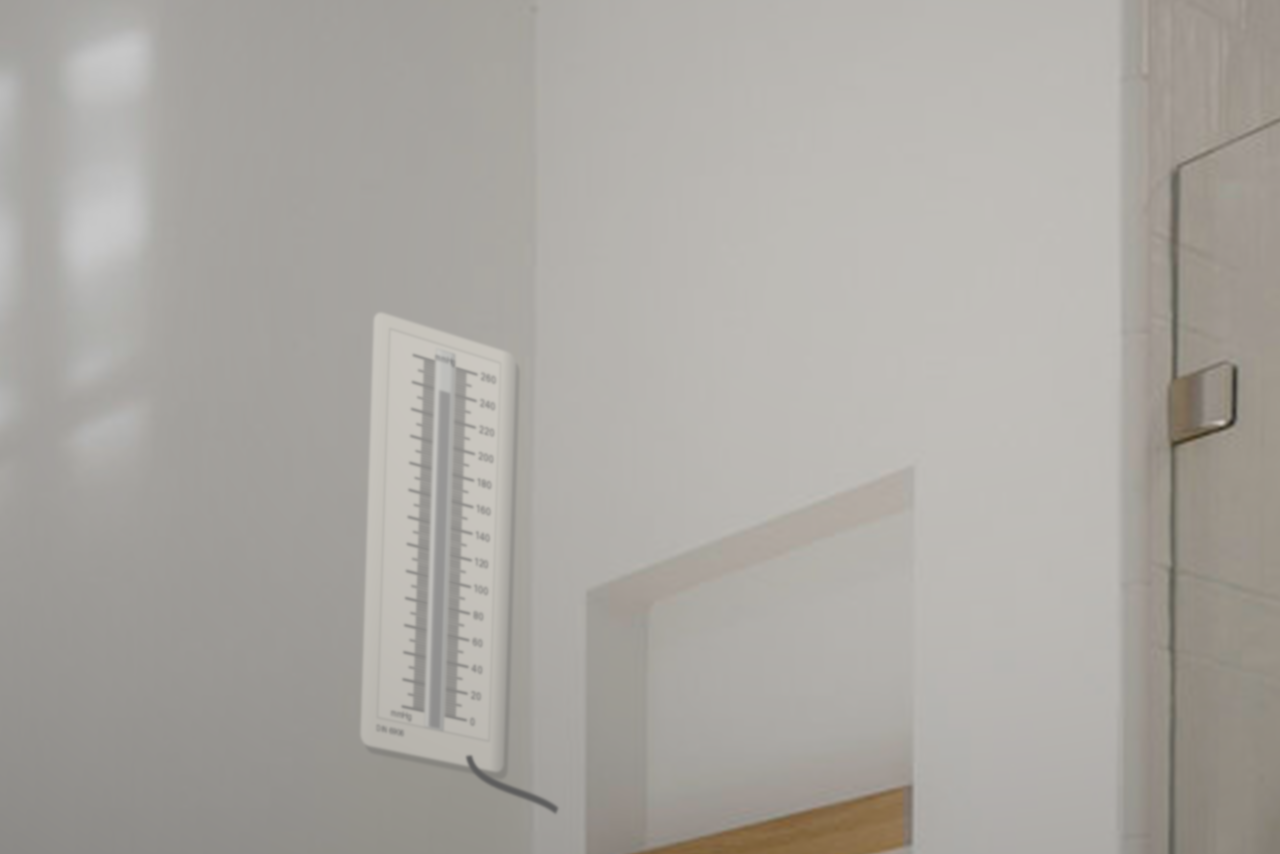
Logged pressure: 240 mmHg
